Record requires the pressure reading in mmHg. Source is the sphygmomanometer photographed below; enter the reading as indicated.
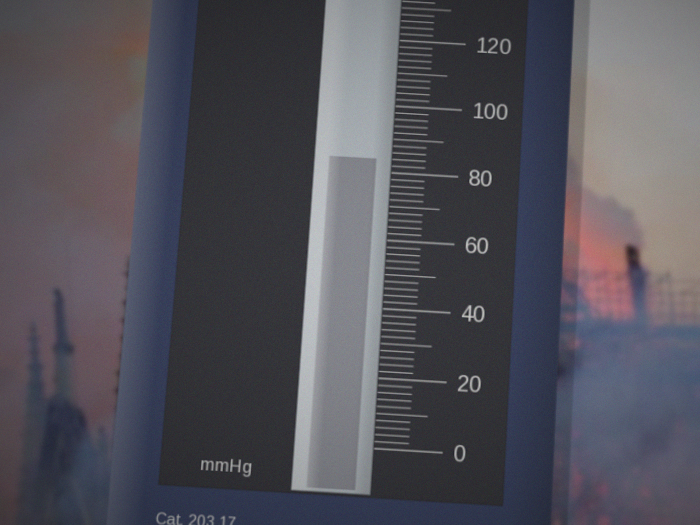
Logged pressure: 84 mmHg
